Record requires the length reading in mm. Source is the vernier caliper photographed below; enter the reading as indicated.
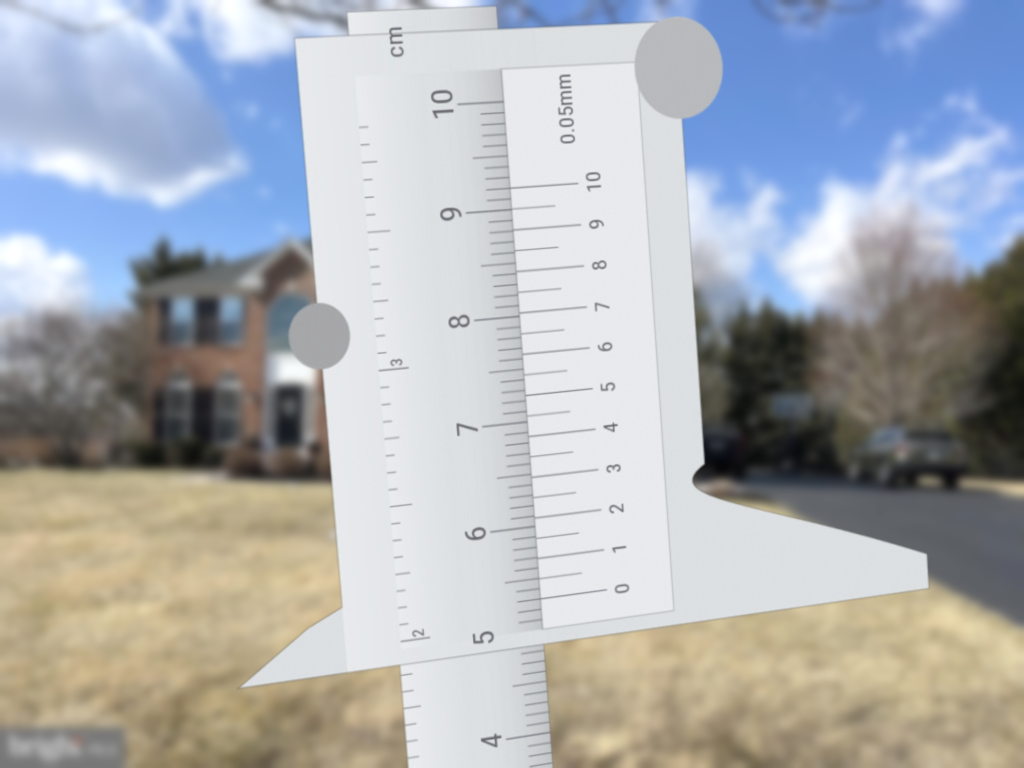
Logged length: 53.0 mm
